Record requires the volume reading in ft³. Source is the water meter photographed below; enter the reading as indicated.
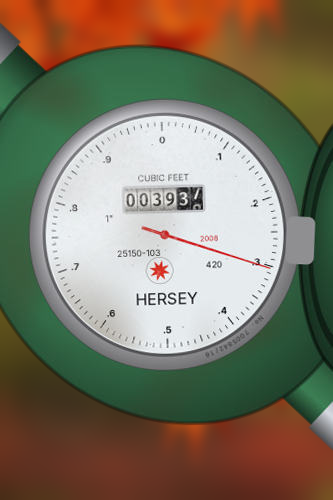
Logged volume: 3937.30 ft³
